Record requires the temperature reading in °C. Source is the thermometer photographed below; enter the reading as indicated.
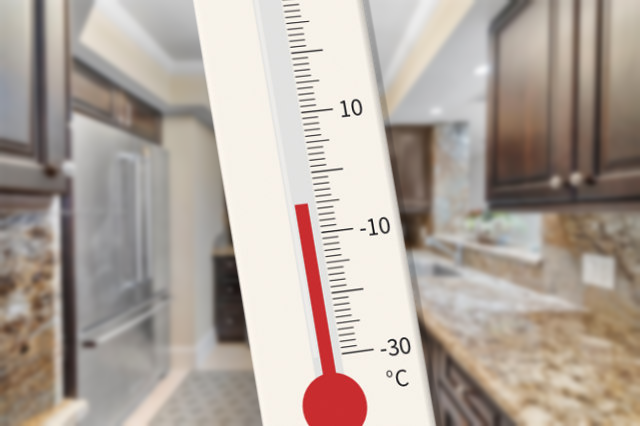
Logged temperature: -5 °C
